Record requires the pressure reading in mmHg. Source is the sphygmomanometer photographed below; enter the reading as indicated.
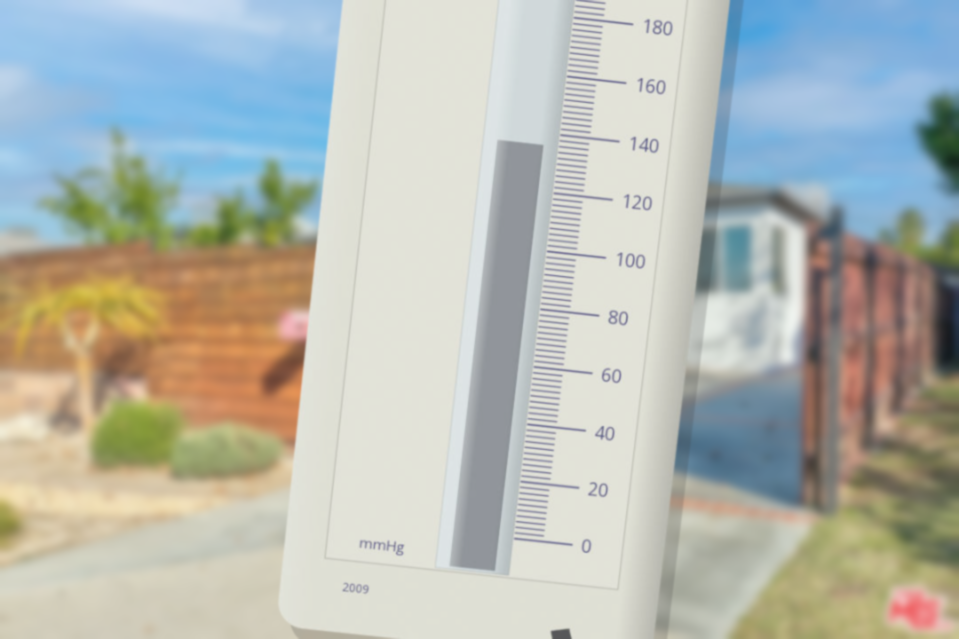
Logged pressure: 136 mmHg
